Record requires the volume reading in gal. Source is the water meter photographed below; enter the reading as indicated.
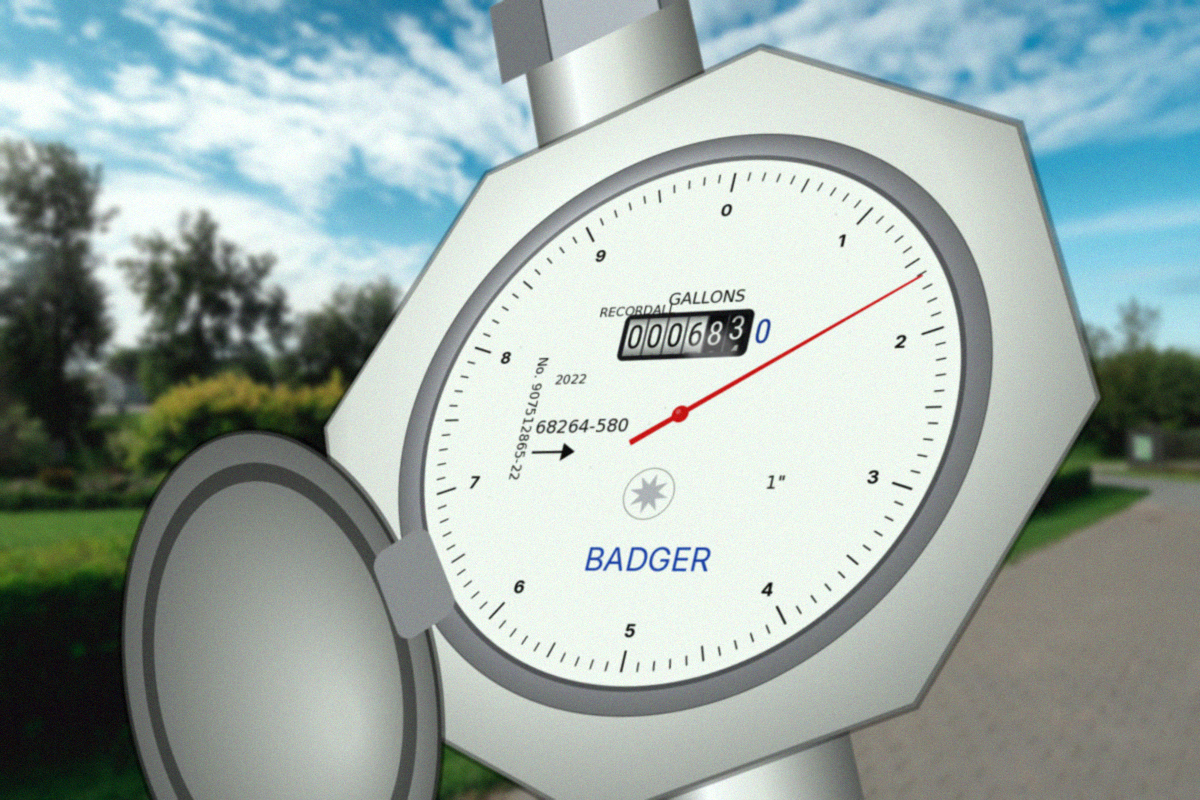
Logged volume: 6831.6 gal
